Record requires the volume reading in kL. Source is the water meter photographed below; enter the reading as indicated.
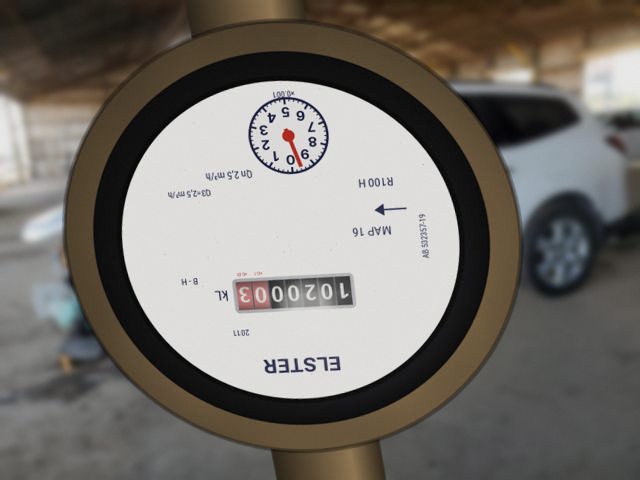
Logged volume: 10200.029 kL
